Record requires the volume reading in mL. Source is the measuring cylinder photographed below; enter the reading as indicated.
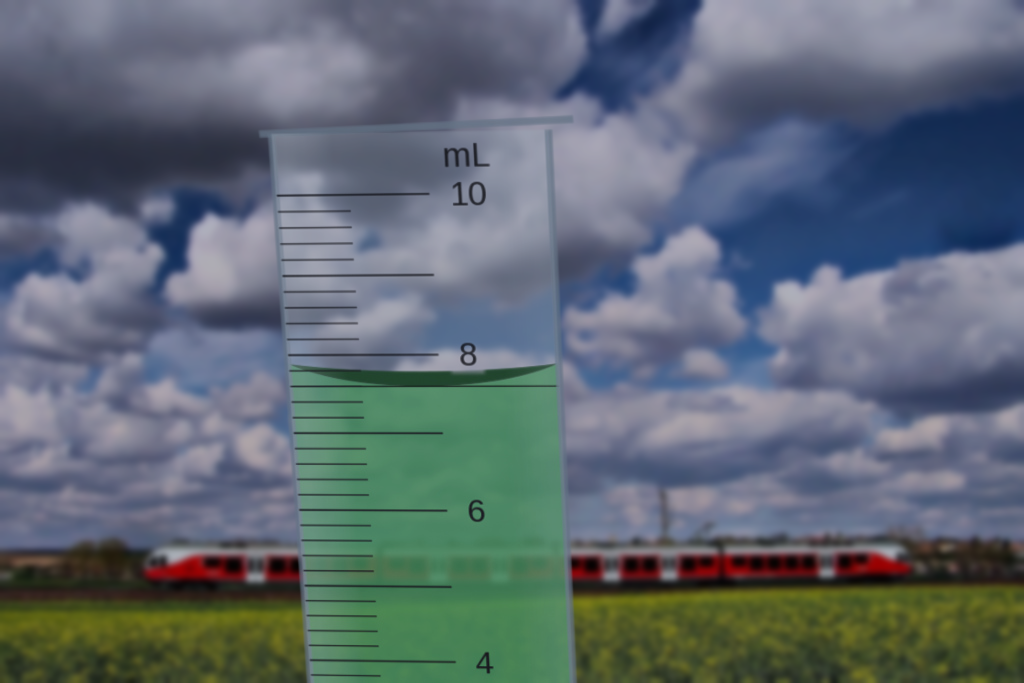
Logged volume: 7.6 mL
